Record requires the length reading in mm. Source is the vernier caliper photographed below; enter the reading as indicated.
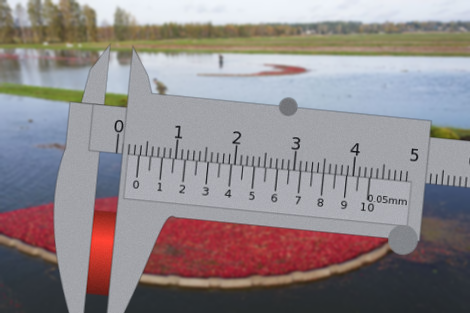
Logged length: 3.8 mm
